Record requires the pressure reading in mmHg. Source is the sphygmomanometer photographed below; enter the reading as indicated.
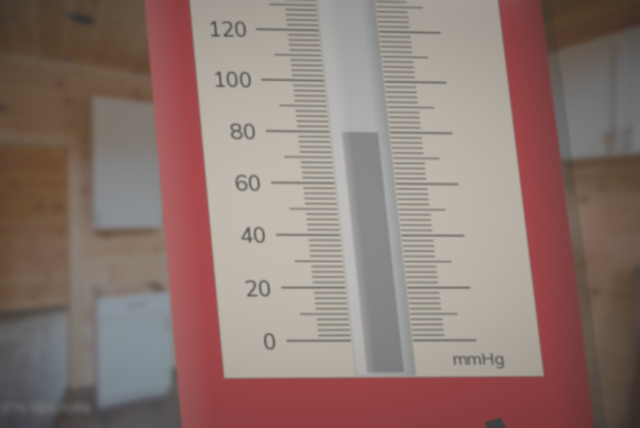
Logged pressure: 80 mmHg
